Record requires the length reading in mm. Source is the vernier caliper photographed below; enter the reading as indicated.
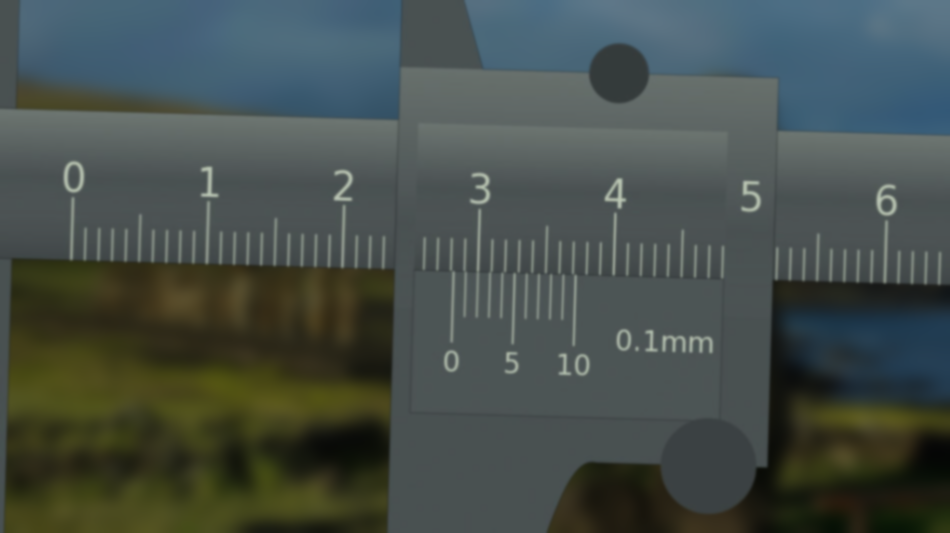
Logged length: 28.2 mm
